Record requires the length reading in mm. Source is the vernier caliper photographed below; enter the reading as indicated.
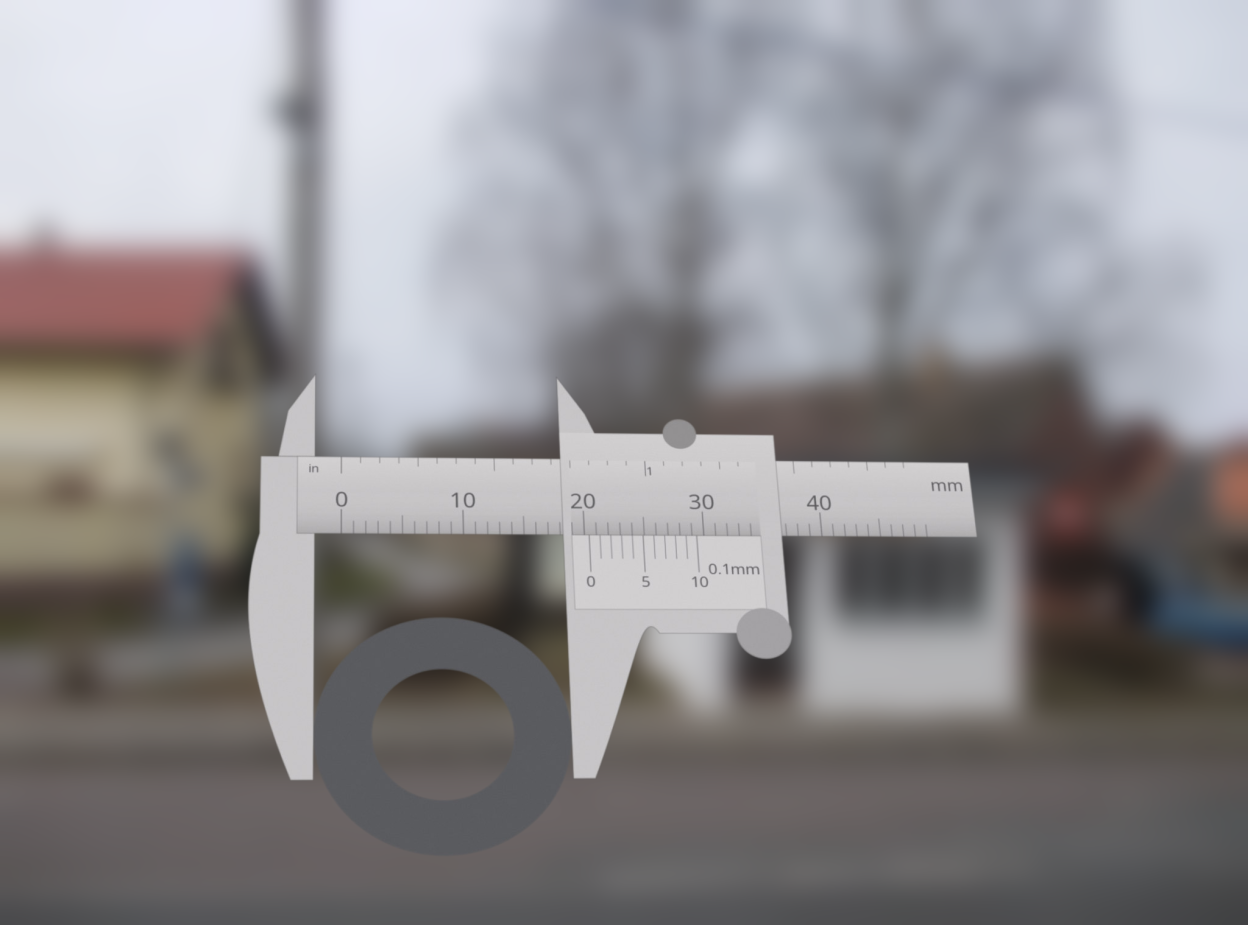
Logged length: 20.4 mm
